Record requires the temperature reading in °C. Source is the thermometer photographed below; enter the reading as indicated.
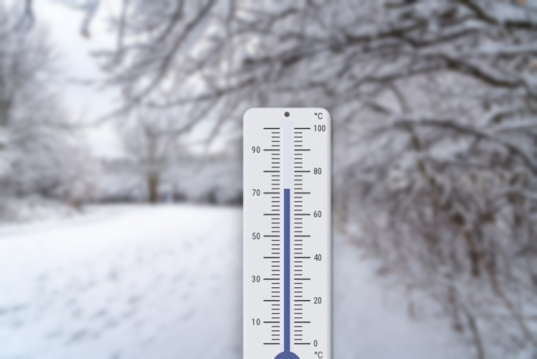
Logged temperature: 72 °C
